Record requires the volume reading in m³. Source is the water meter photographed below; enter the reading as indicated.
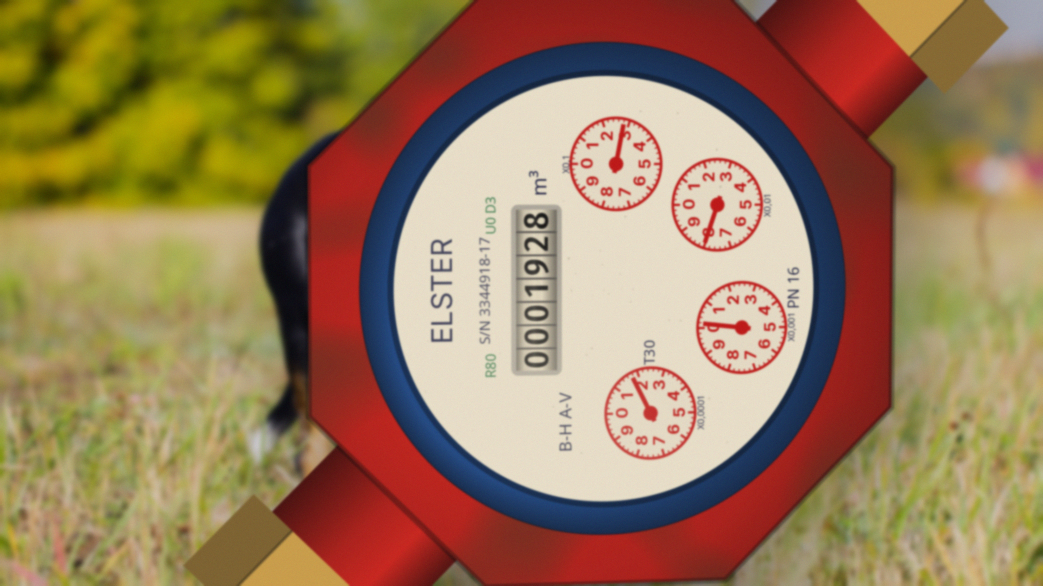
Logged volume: 1928.2801 m³
